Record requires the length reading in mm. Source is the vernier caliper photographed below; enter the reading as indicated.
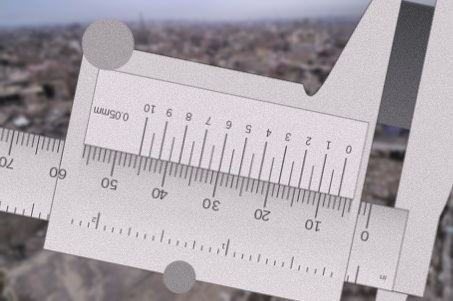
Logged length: 6.5 mm
